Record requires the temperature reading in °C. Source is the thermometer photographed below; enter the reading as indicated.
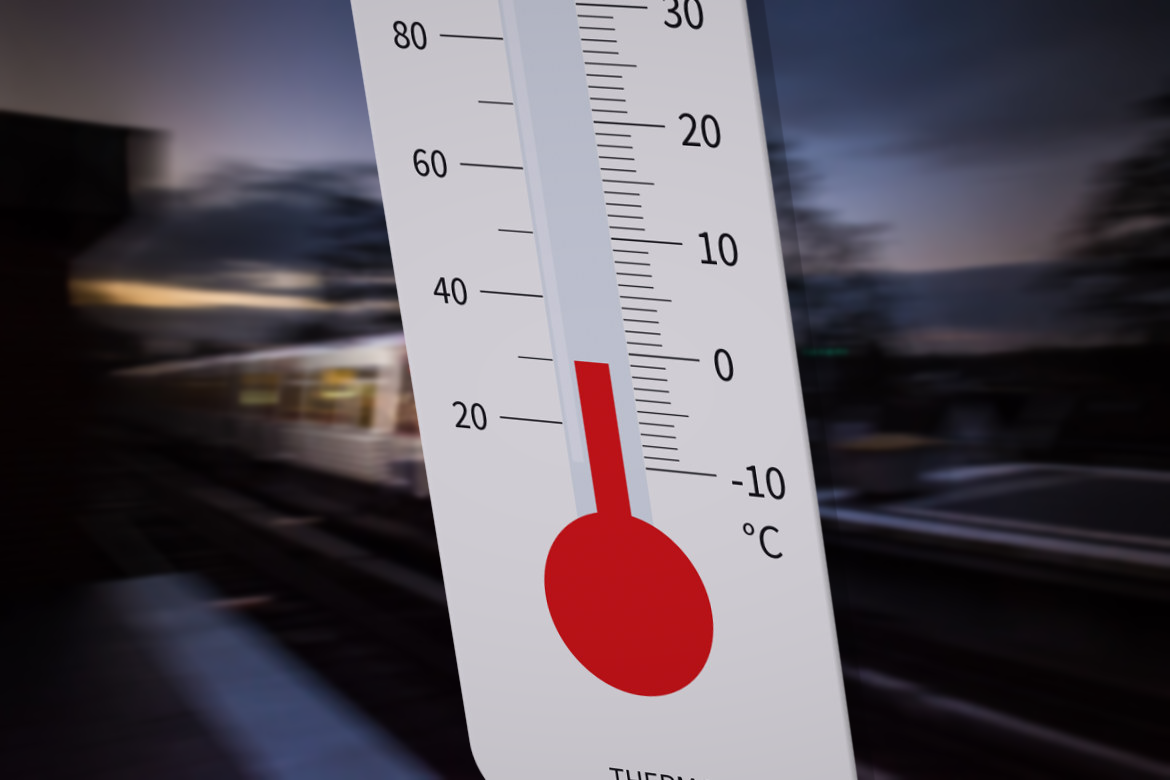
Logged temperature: -1 °C
